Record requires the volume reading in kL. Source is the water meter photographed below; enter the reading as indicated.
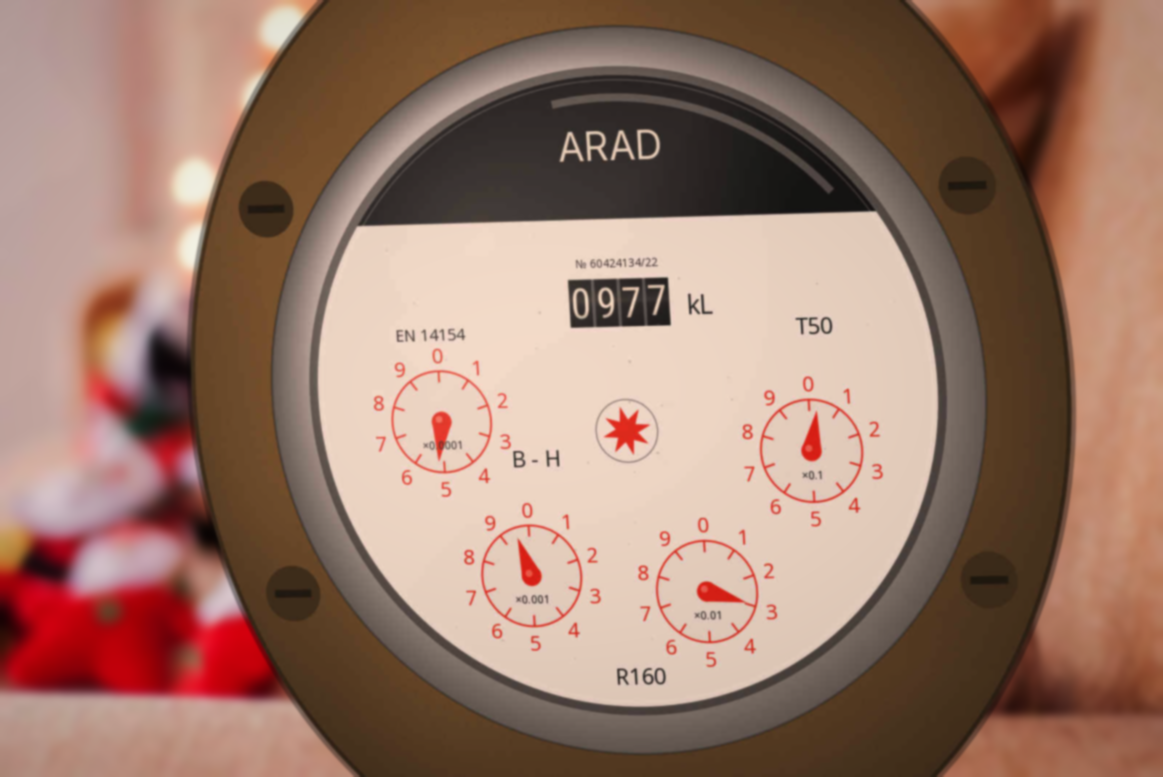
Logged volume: 977.0295 kL
